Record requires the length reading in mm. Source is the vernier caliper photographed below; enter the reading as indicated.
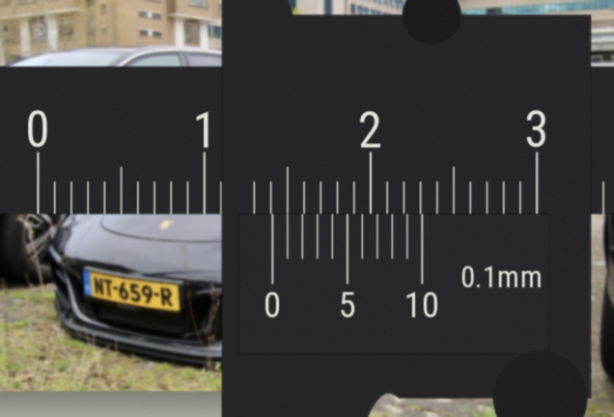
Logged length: 14.1 mm
